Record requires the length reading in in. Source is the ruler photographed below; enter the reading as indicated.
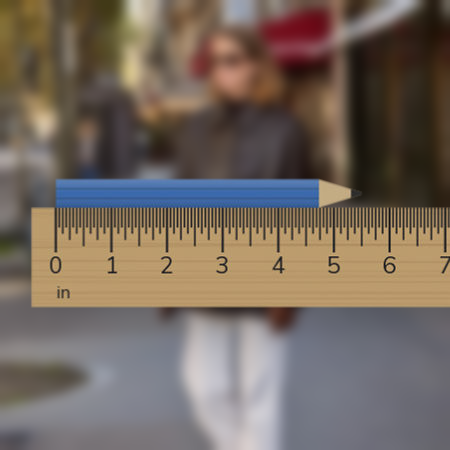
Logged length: 5.5 in
